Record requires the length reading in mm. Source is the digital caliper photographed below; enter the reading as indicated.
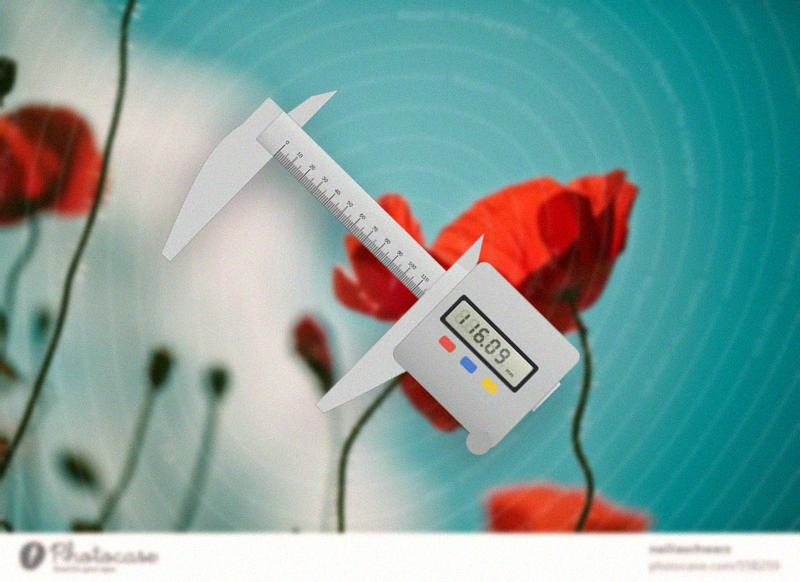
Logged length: 116.09 mm
